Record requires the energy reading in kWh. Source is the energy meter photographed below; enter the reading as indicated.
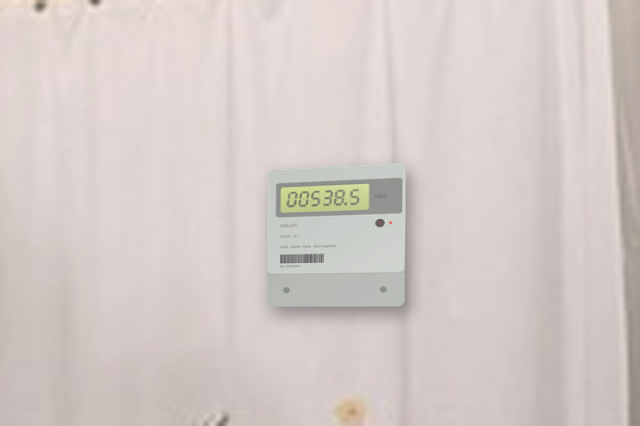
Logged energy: 538.5 kWh
